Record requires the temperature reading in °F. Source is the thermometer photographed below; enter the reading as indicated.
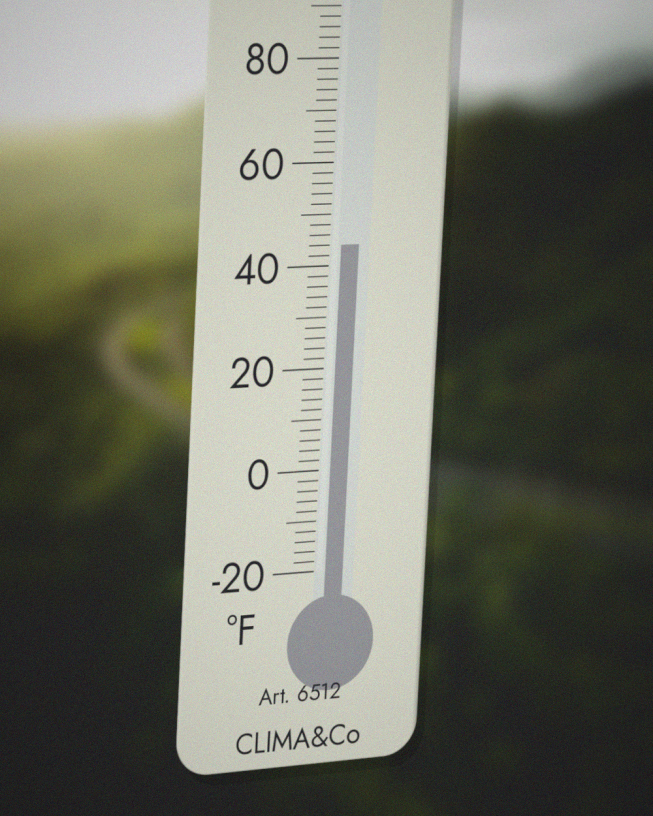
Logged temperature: 44 °F
